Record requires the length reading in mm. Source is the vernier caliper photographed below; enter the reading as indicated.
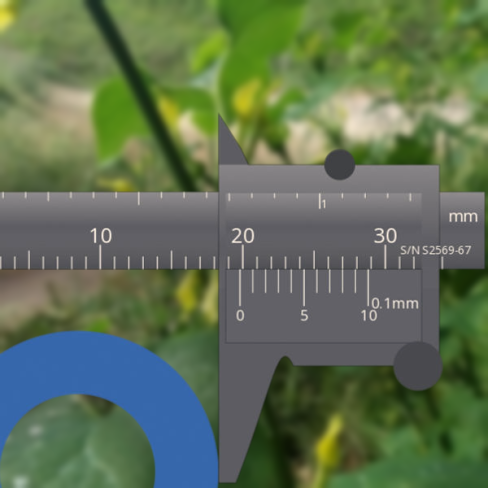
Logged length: 19.8 mm
